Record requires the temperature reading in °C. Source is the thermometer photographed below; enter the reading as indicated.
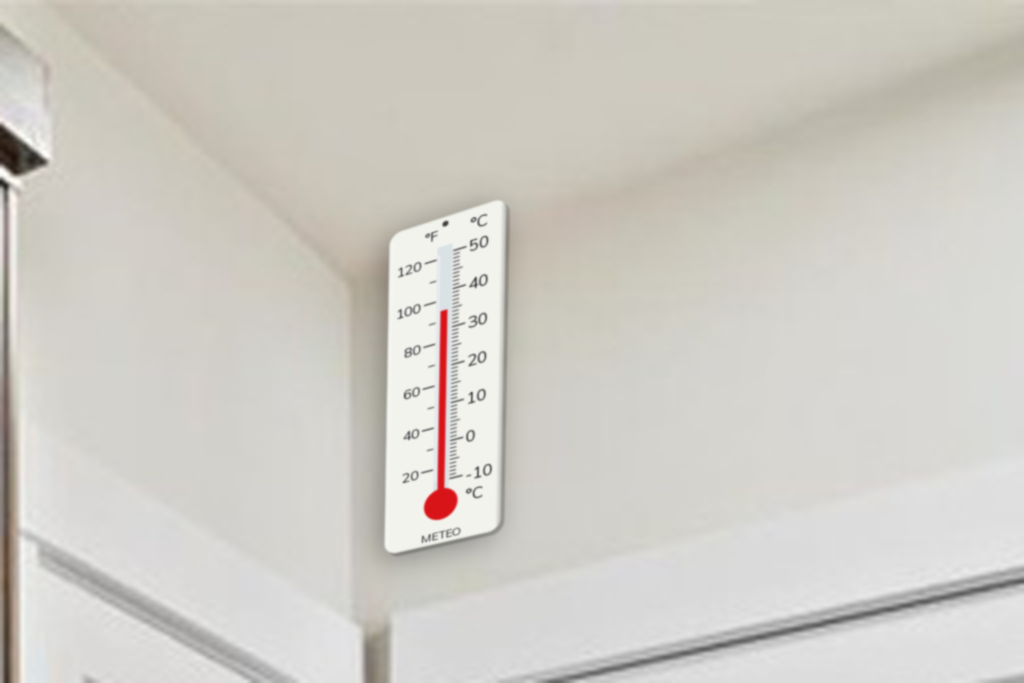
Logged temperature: 35 °C
